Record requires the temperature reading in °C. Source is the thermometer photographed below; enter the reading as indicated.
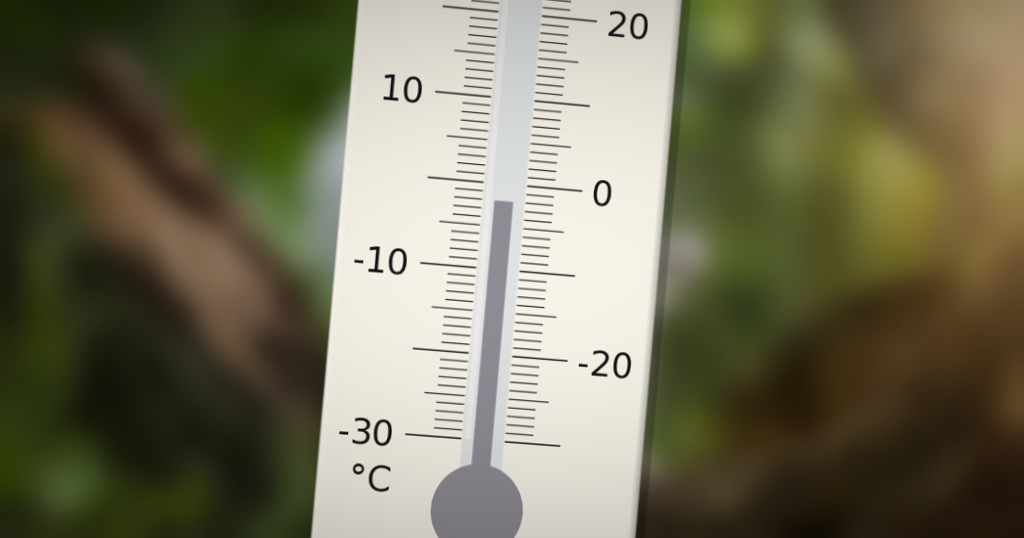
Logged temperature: -2 °C
